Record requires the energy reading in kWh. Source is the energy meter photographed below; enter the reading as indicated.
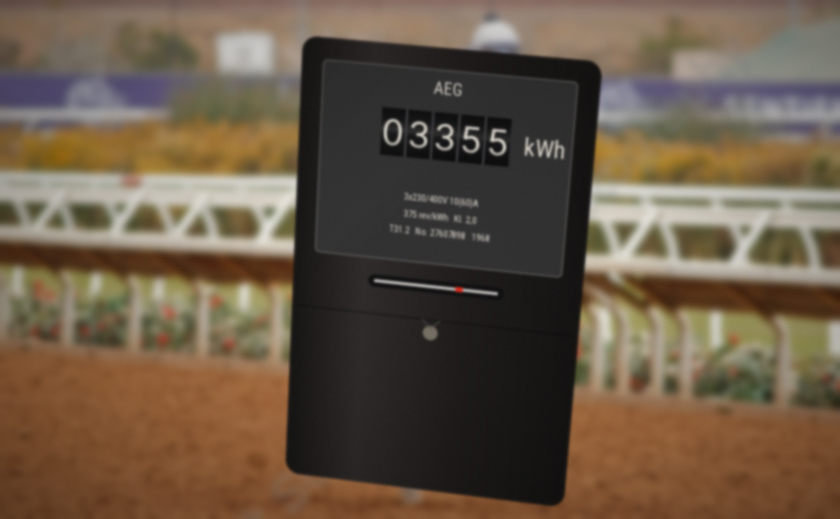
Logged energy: 3355 kWh
